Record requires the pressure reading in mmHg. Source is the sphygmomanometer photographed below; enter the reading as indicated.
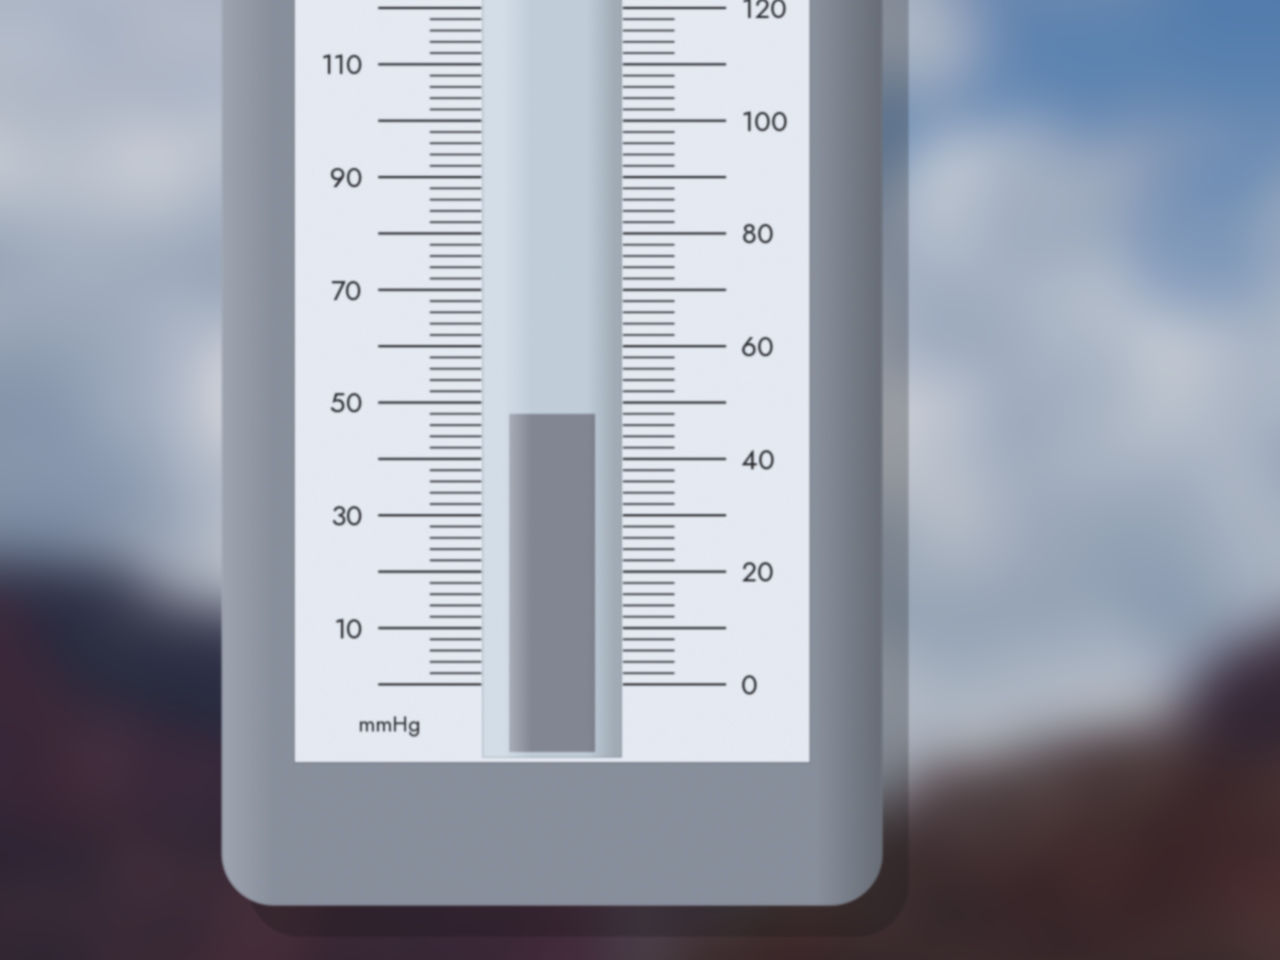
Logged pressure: 48 mmHg
